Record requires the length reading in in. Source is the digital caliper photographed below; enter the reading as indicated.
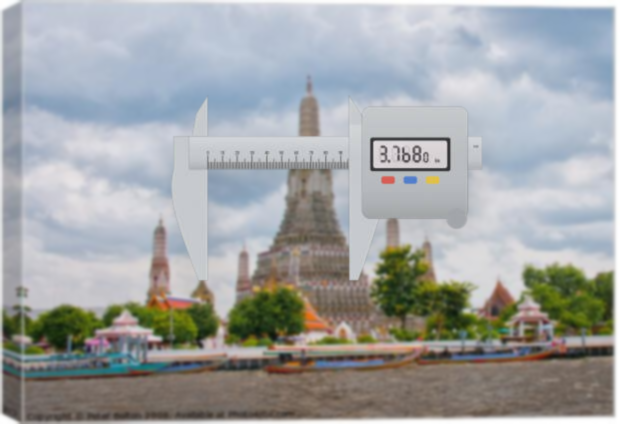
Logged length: 3.7680 in
